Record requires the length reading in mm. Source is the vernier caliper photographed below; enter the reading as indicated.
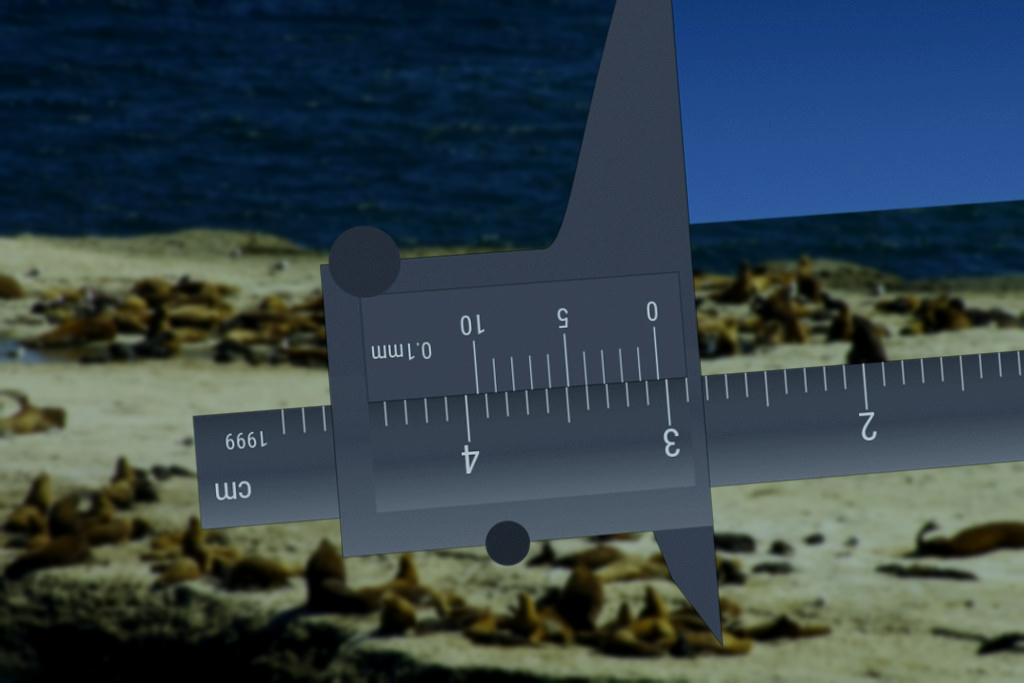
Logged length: 30.4 mm
